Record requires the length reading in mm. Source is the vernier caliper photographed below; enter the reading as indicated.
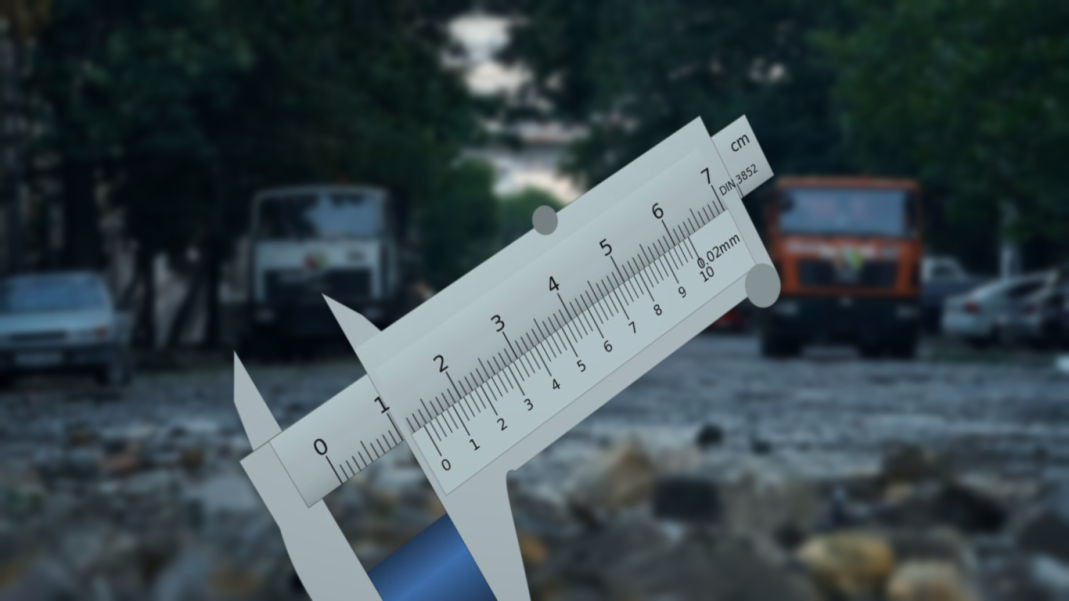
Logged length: 13.6 mm
